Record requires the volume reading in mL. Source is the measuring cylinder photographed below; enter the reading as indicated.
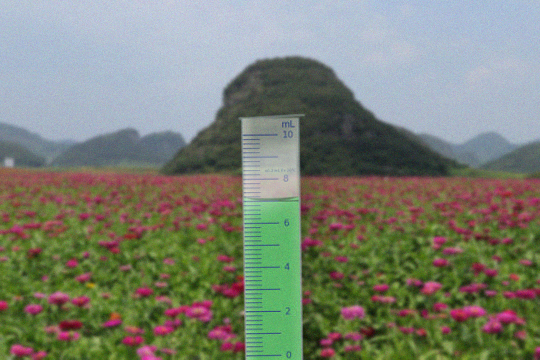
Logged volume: 7 mL
